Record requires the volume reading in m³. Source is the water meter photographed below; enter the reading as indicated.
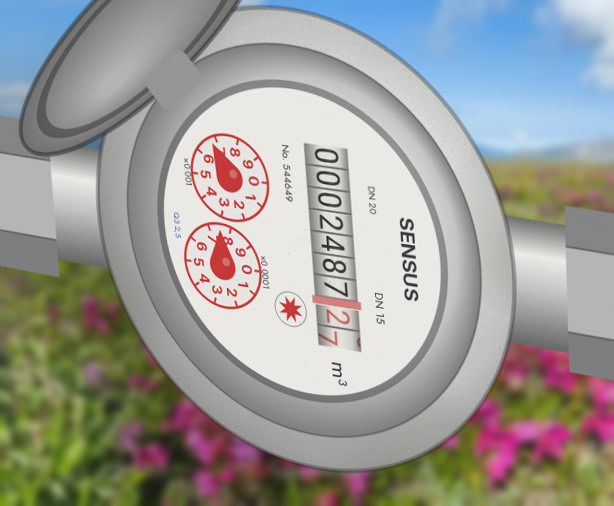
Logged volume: 2487.2667 m³
